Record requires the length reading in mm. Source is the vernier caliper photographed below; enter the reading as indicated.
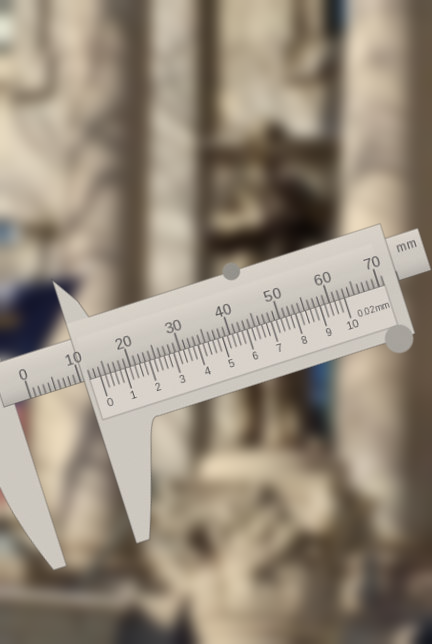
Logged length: 14.0 mm
